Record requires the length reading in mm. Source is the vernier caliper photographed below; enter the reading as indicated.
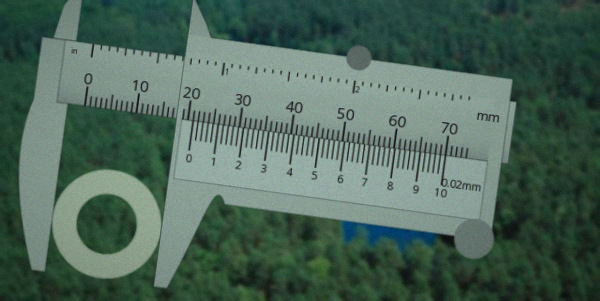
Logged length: 21.0 mm
